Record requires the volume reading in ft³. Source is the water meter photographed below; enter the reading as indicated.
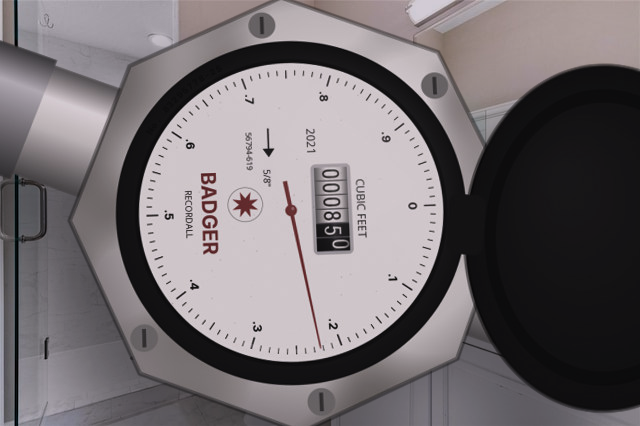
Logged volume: 850.22 ft³
